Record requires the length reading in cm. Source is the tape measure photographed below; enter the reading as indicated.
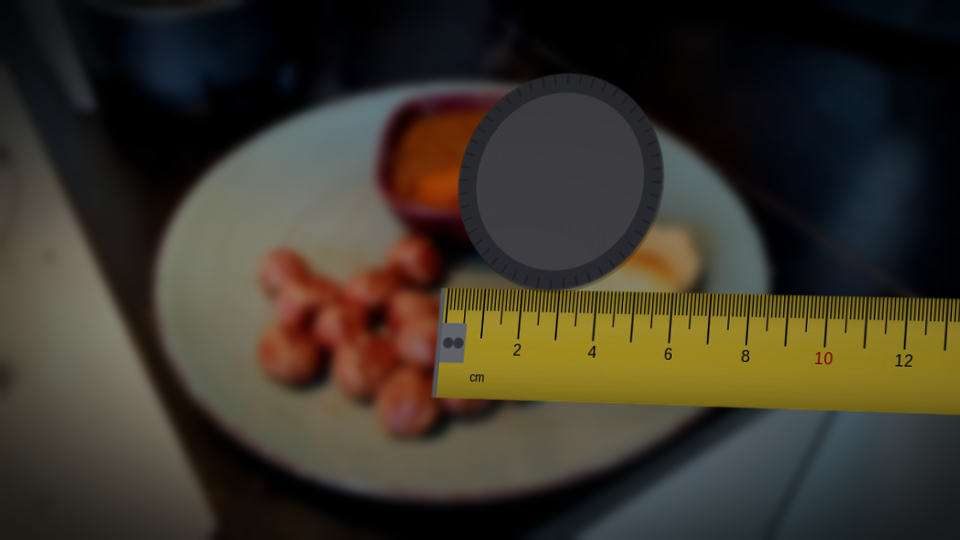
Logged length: 5.5 cm
